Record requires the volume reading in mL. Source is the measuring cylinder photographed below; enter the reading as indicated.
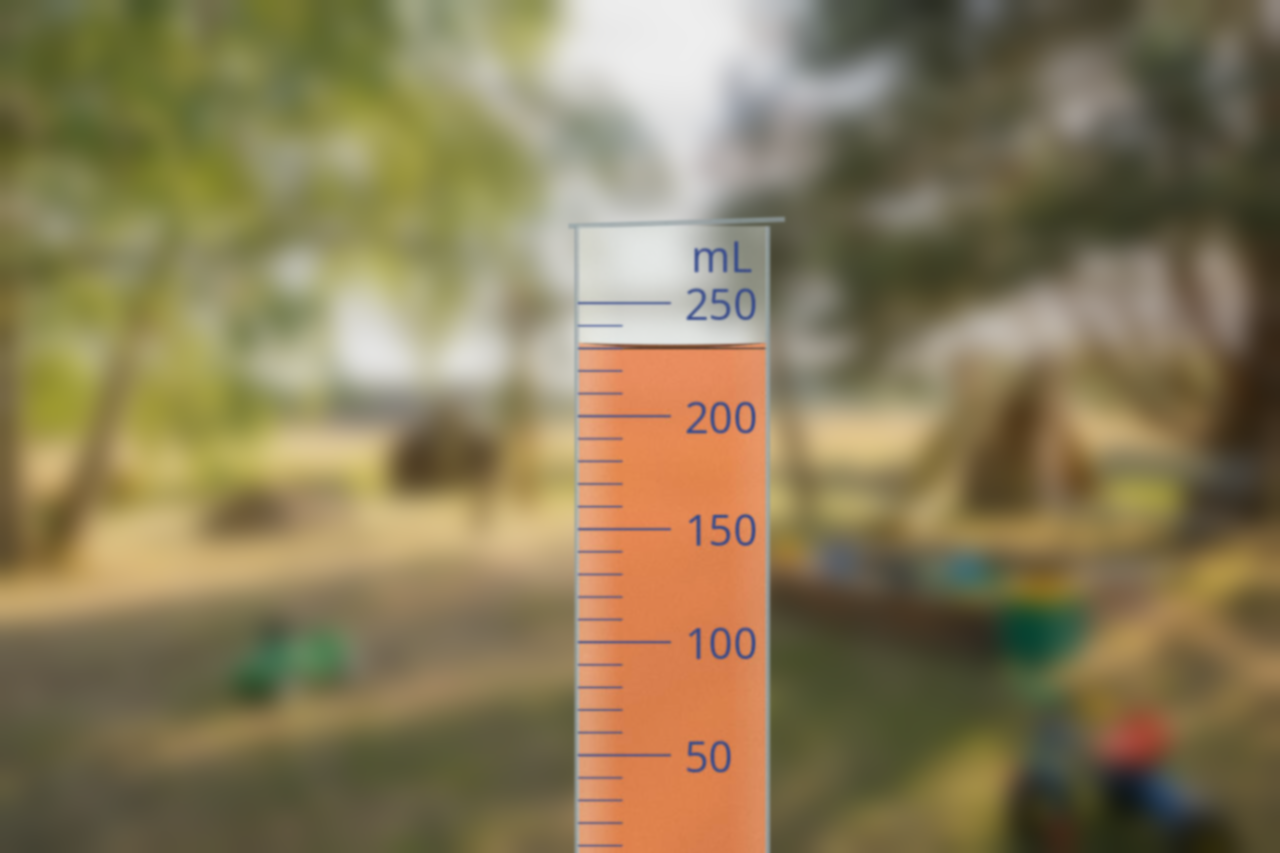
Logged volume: 230 mL
